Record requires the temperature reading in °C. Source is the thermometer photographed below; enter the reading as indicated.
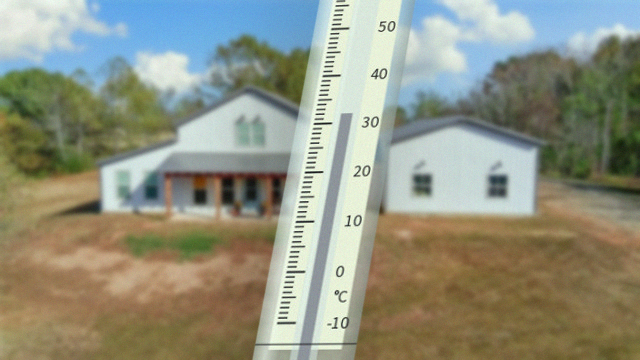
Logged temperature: 32 °C
